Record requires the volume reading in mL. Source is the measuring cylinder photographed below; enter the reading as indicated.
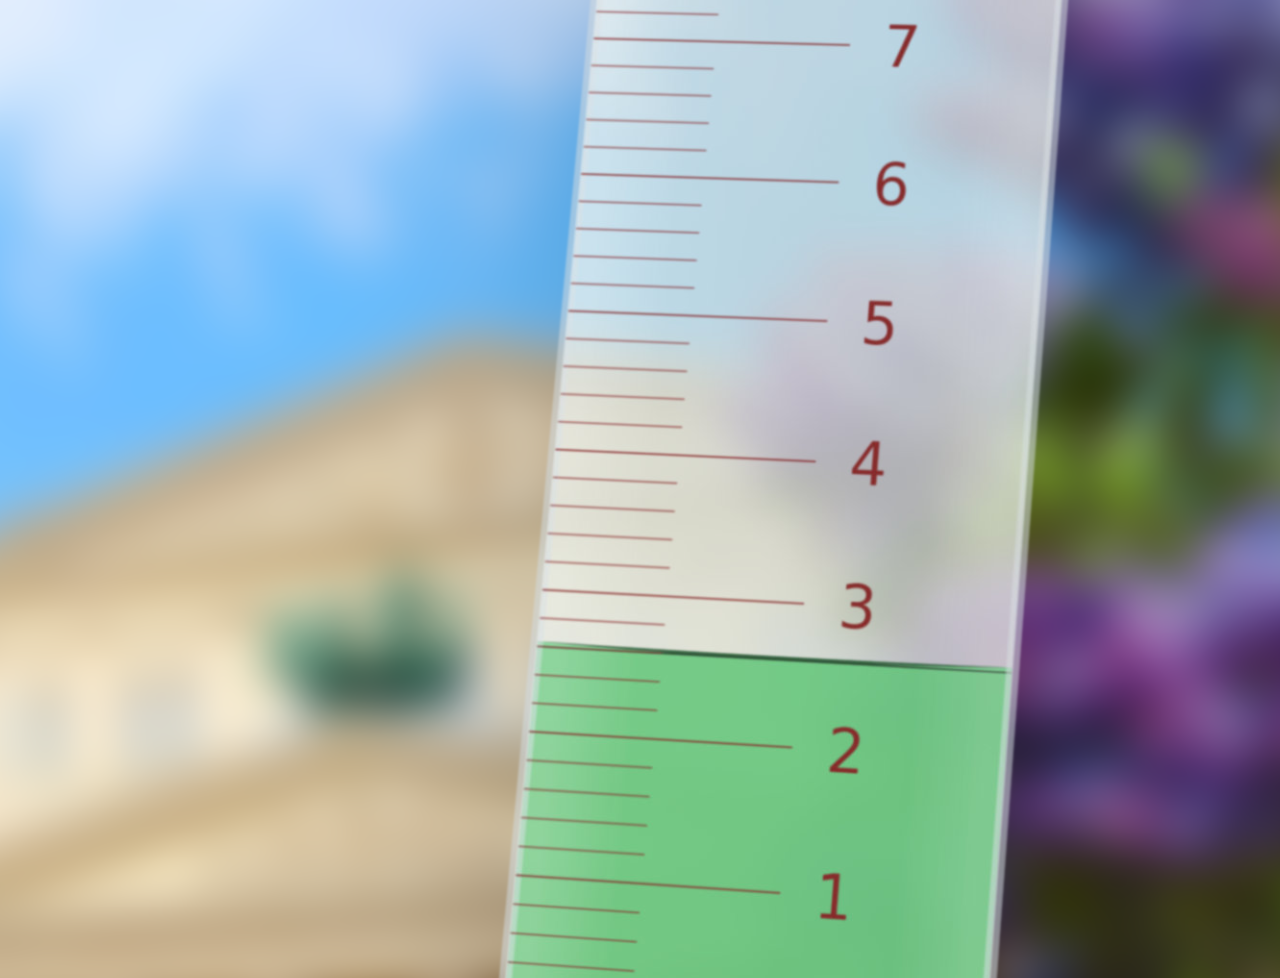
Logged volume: 2.6 mL
